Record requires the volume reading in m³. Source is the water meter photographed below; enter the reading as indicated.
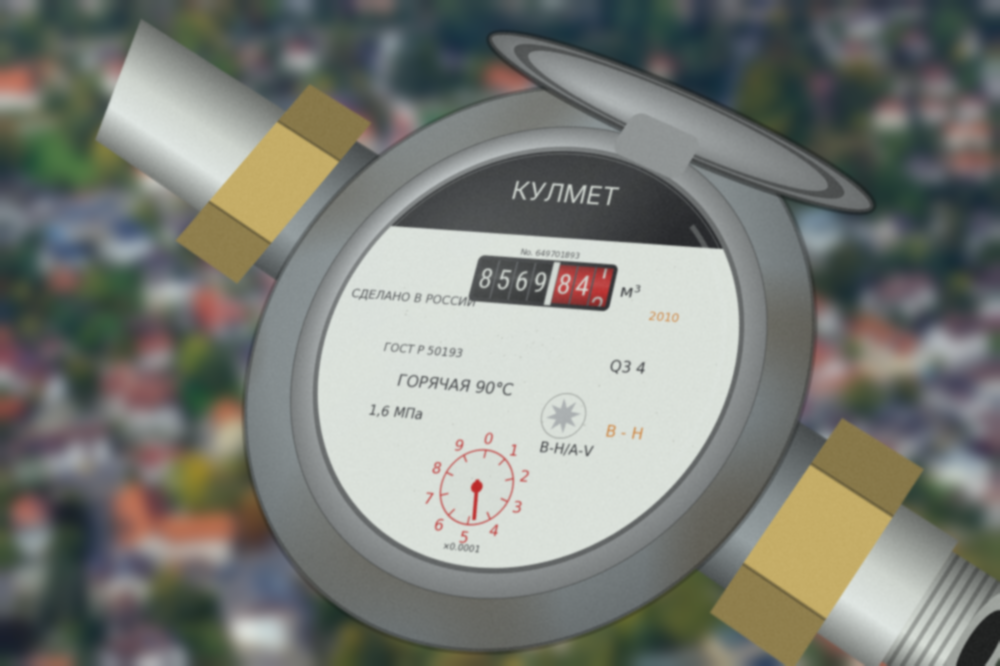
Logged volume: 8569.8414 m³
